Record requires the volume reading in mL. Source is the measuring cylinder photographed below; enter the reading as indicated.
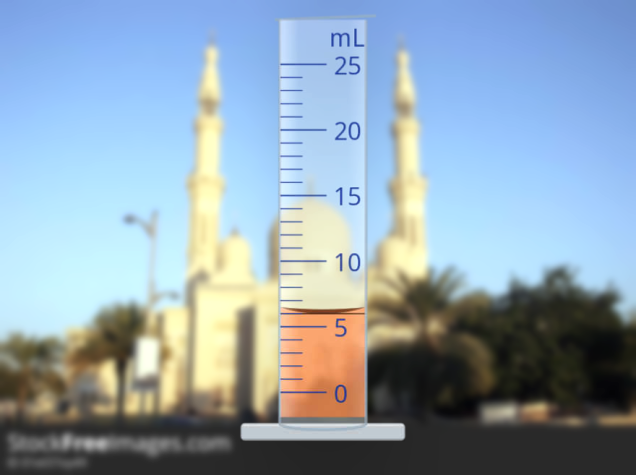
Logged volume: 6 mL
